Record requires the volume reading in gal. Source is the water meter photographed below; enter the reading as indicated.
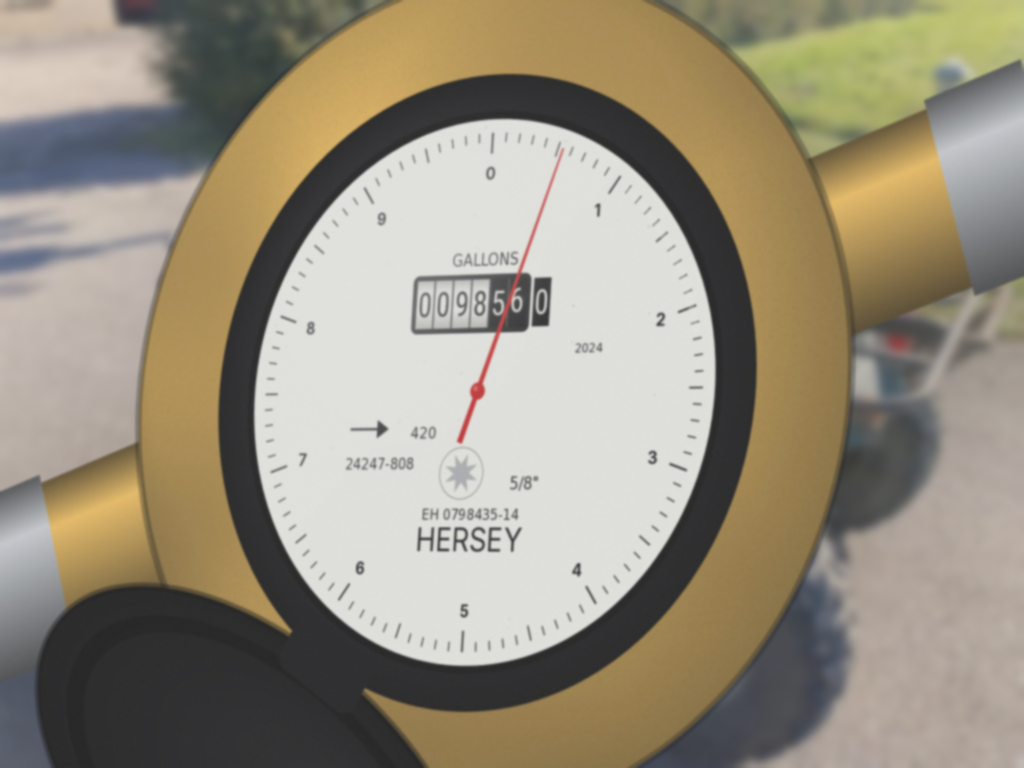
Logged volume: 98560.5 gal
